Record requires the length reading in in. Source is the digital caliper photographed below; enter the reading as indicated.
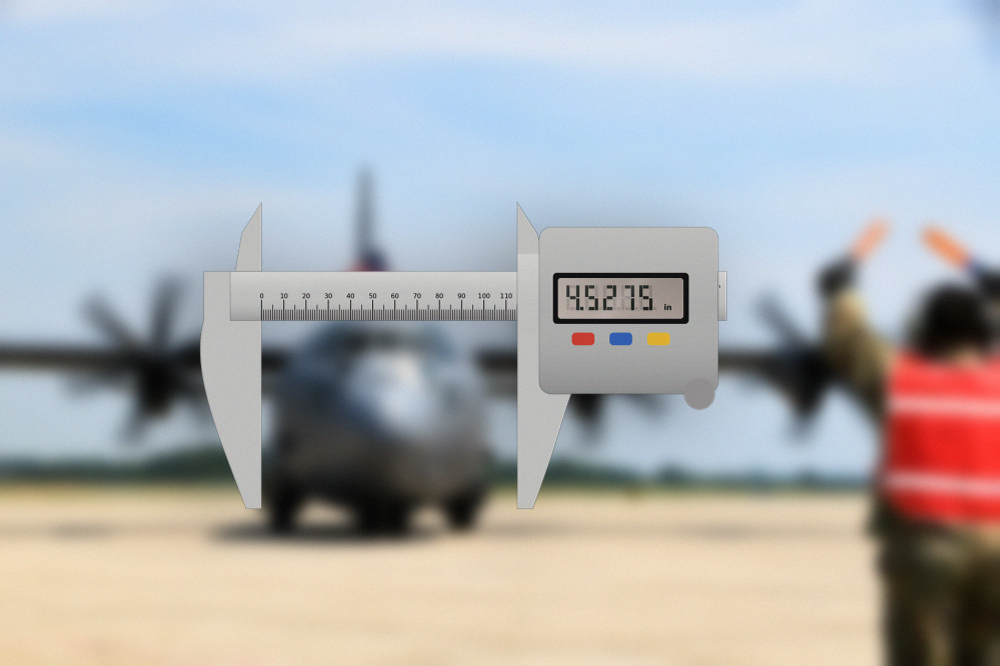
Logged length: 4.5275 in
